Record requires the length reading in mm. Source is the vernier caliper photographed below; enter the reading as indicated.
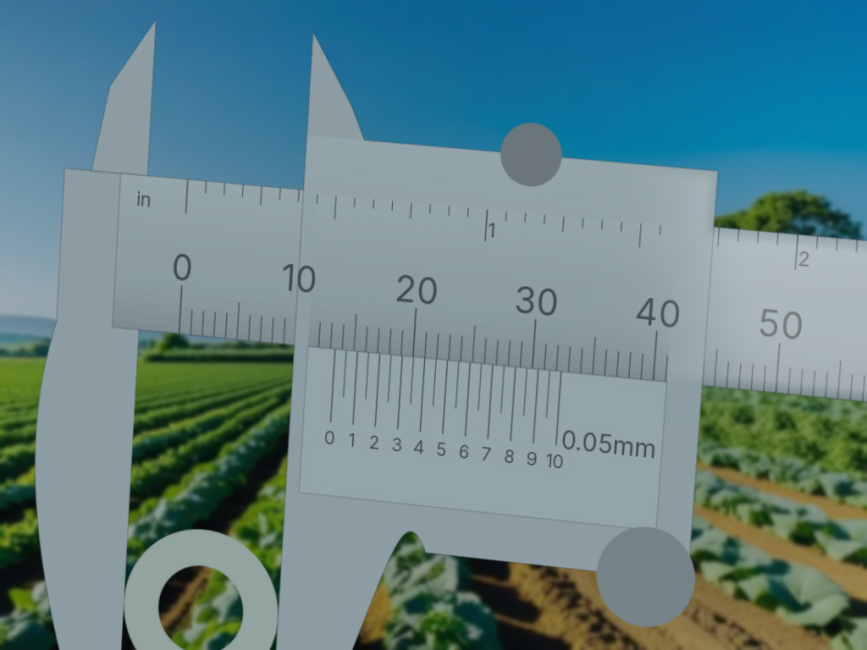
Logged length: 13.4 mm
